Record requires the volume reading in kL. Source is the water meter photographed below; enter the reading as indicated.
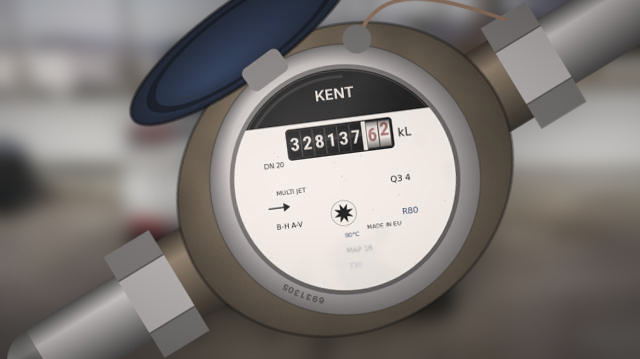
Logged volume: 328137.62 kL
